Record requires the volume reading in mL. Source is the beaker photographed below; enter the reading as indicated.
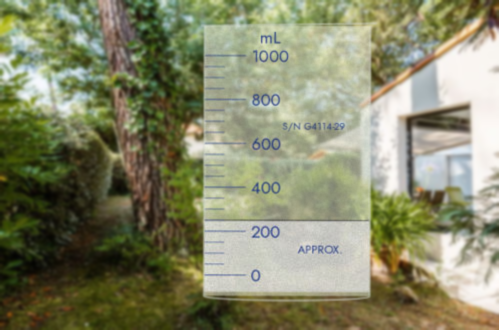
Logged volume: 250 mL
